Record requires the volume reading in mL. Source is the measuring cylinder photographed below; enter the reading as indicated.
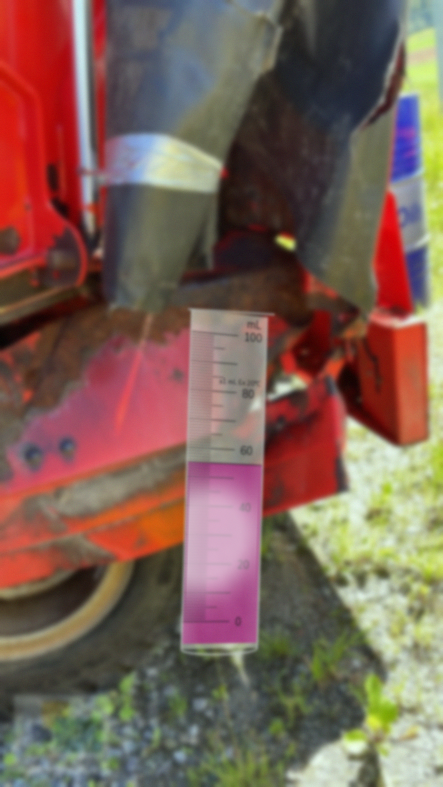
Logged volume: 55 mL
